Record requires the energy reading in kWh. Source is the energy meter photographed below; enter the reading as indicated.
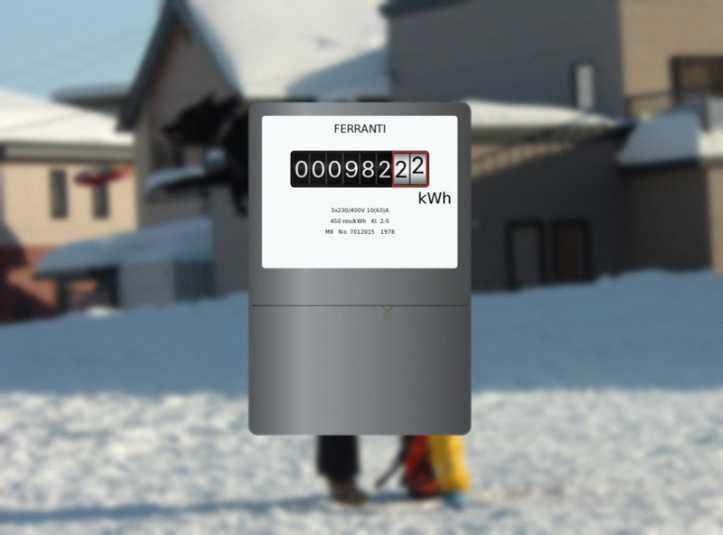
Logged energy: 982.22 kWh
